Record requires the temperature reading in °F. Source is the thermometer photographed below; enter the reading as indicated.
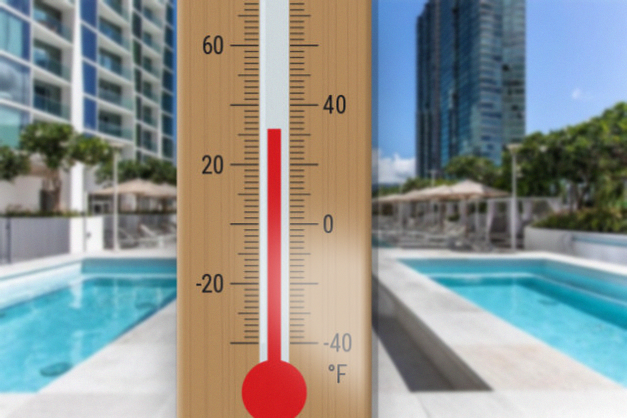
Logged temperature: 32 °F
